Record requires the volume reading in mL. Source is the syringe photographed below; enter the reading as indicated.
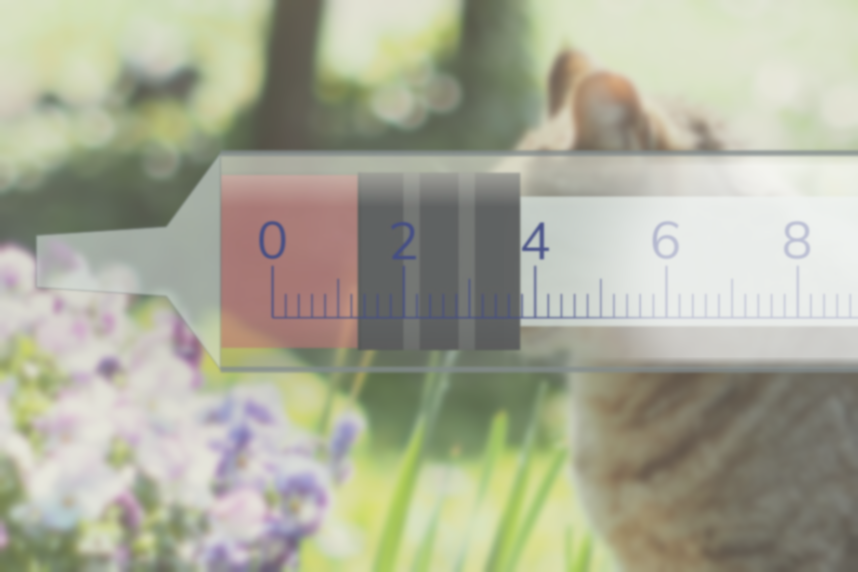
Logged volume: 1.3 mL
